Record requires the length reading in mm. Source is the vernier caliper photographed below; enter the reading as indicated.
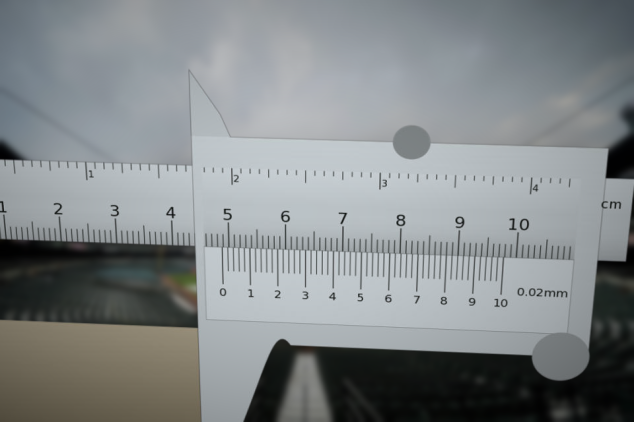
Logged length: 48.8 mm
